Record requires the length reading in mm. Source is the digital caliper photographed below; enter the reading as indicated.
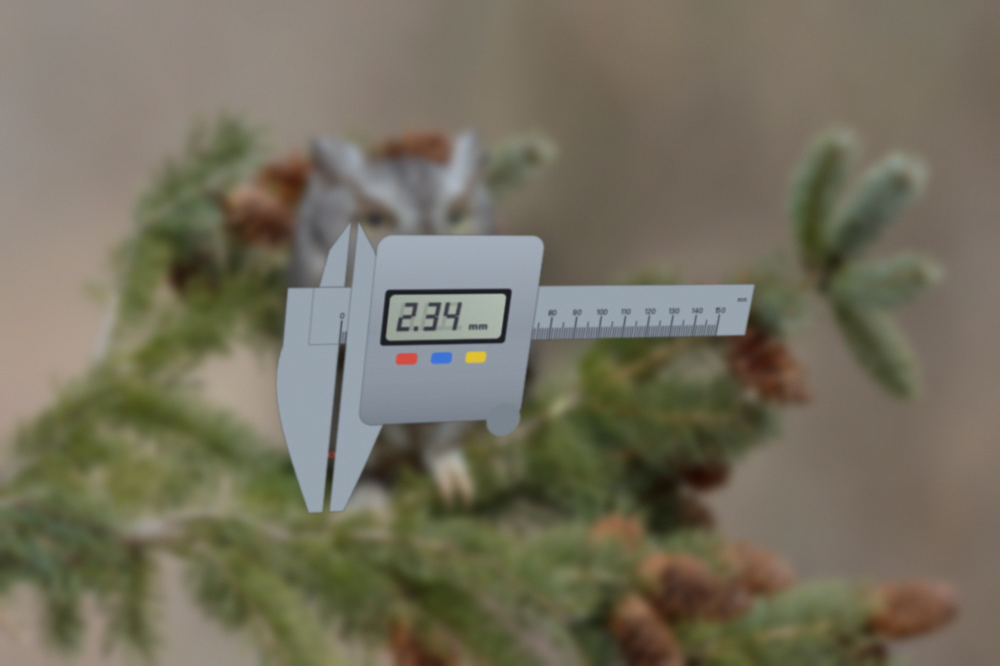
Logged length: 2.34 mm
